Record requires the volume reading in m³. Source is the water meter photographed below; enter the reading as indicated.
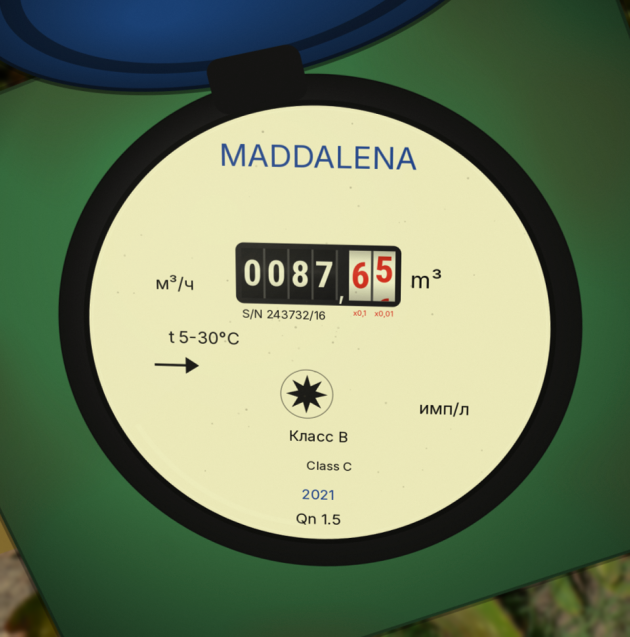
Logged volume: 87.65 m³
